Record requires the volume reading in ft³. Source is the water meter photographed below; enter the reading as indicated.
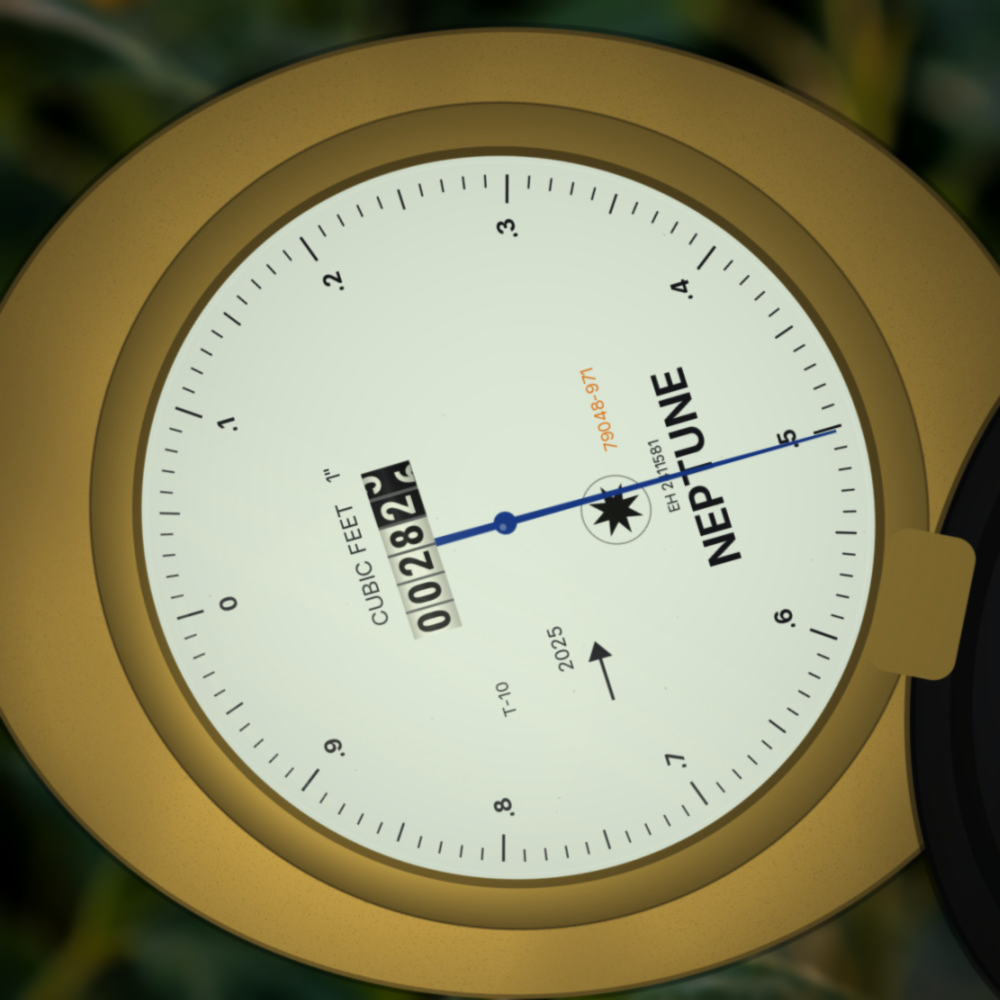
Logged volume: 2825.50 ft³
